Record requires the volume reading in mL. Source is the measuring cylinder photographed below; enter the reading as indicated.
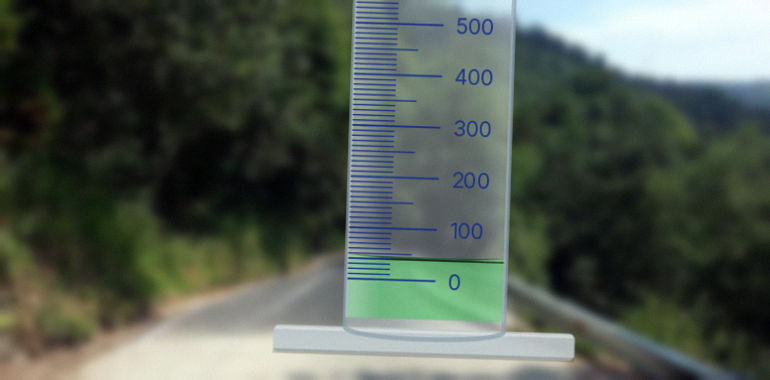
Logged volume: 40 mL
